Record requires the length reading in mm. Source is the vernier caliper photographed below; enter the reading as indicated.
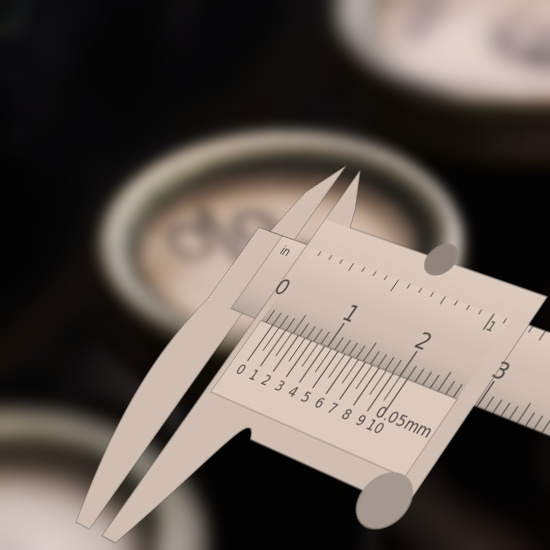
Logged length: 2.0 mm
